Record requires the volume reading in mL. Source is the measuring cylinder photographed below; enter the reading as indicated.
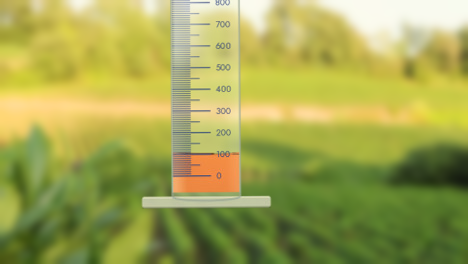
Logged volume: 100 mL
